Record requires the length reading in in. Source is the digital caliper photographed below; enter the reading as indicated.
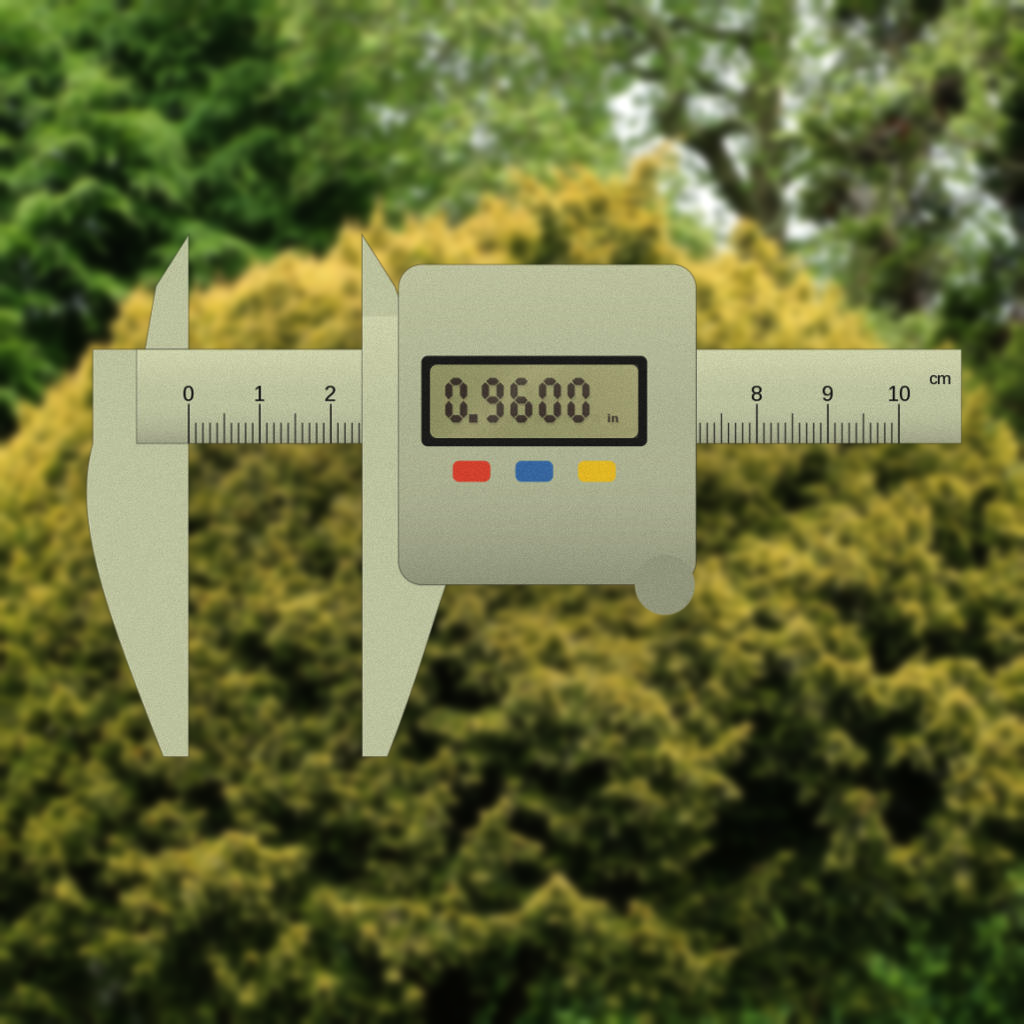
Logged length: 0.9600 in
